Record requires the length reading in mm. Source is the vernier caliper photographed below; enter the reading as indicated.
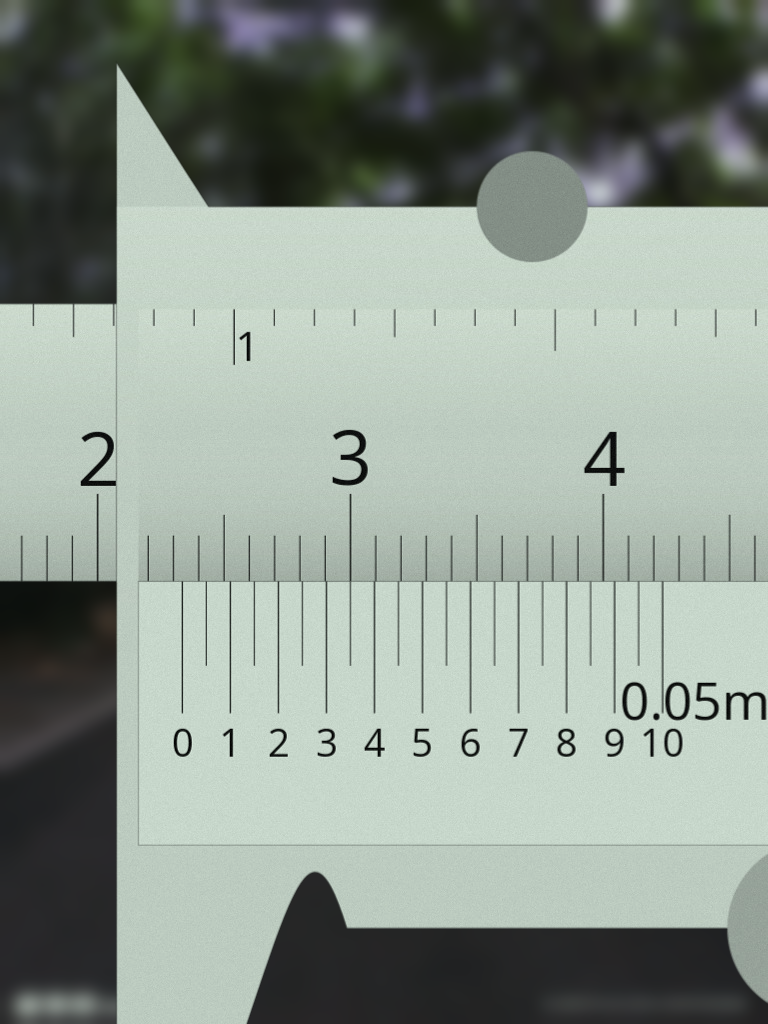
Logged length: 23.35 mm
